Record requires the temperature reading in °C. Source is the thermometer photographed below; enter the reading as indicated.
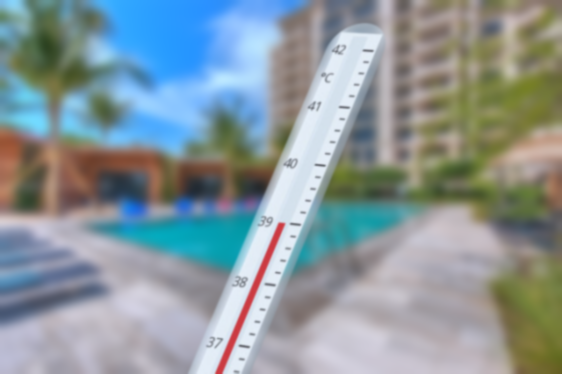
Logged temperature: 39 °C
